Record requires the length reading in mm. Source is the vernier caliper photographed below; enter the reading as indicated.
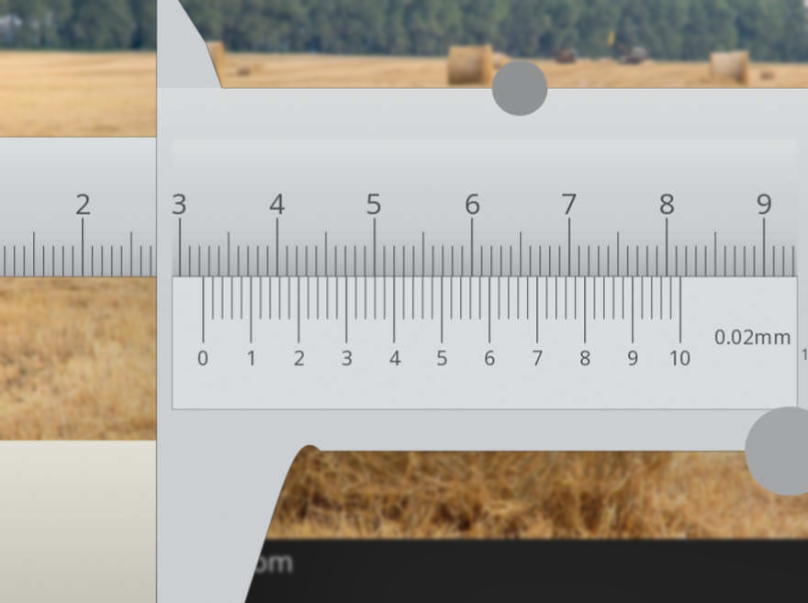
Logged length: 32.4 mm
